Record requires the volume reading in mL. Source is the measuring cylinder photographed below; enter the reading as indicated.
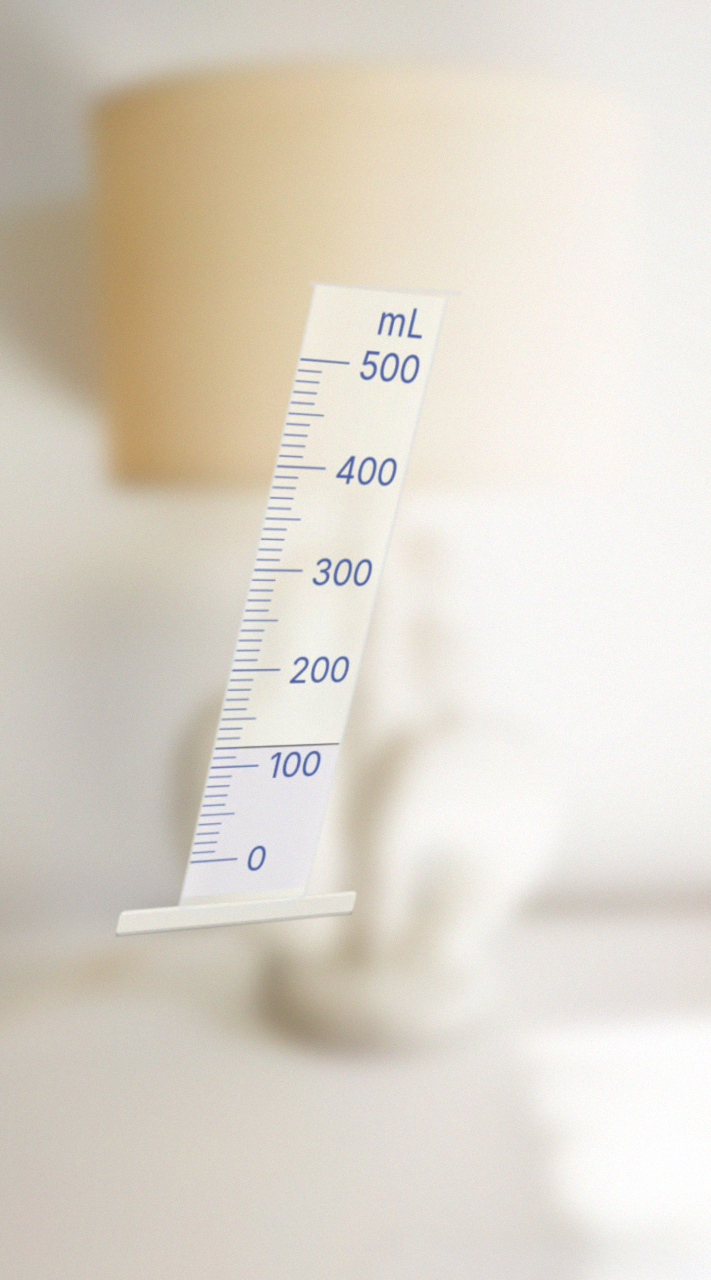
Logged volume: 120 mL
